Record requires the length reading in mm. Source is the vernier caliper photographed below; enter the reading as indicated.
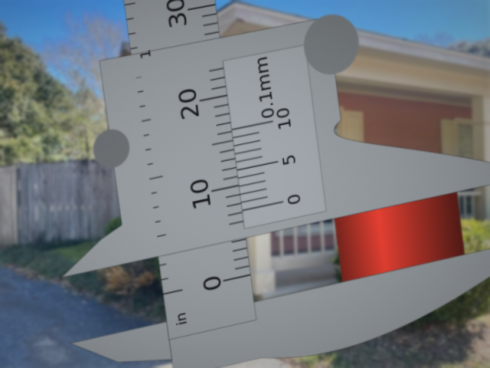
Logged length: 7.2 mm
